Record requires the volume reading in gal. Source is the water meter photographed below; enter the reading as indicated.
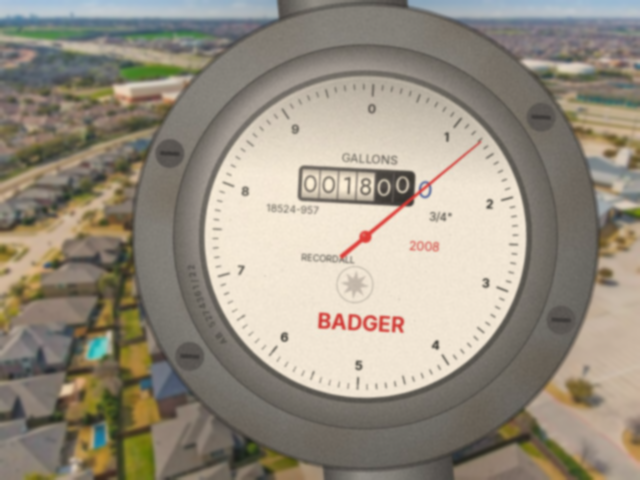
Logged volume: 18001.3 gal
